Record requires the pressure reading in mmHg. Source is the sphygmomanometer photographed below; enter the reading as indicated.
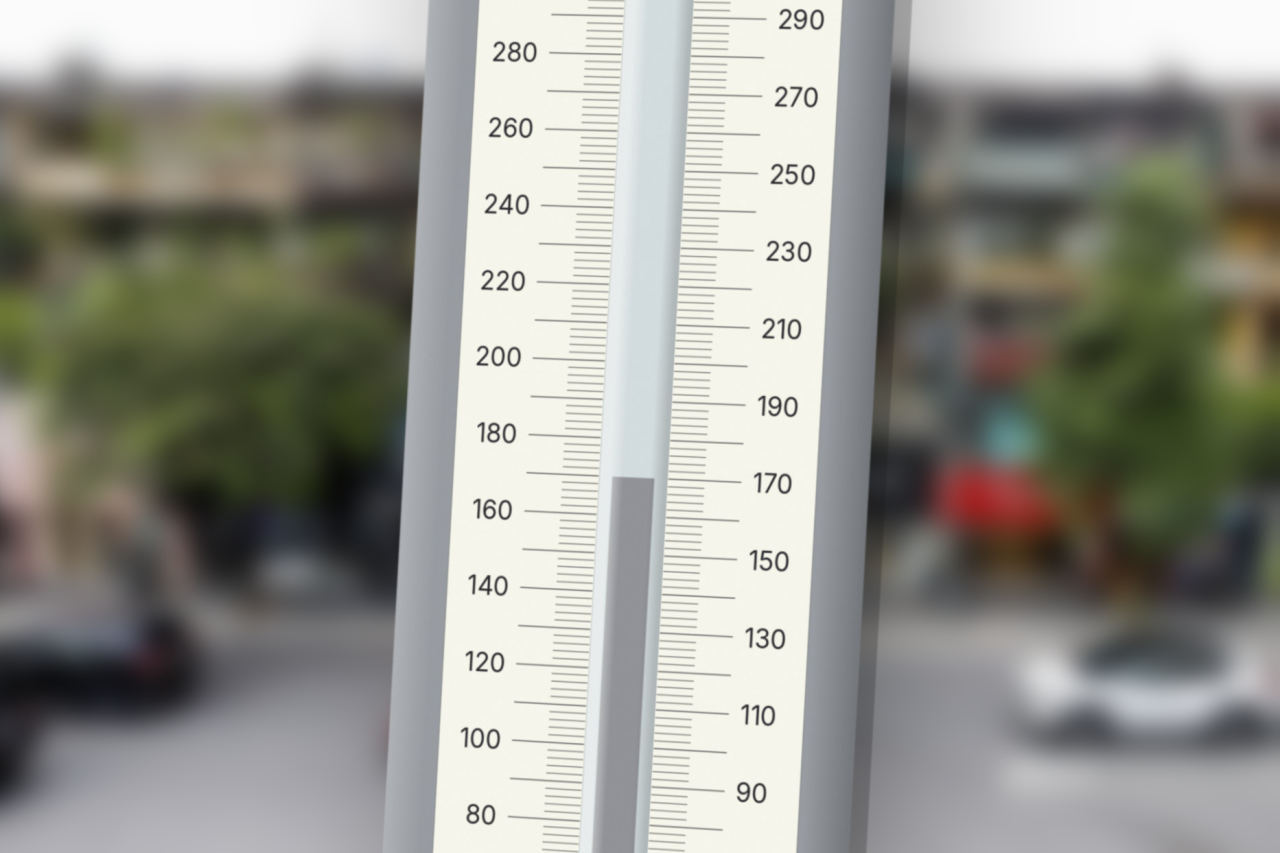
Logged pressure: 170 mmHg
